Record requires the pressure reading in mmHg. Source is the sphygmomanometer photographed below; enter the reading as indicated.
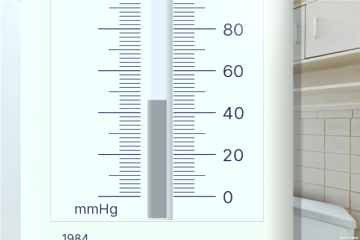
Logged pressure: 46 mmHg
